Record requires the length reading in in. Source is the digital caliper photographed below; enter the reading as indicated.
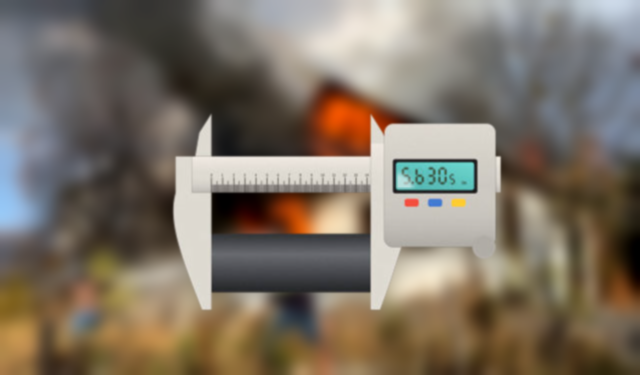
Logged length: 5.6305 in
